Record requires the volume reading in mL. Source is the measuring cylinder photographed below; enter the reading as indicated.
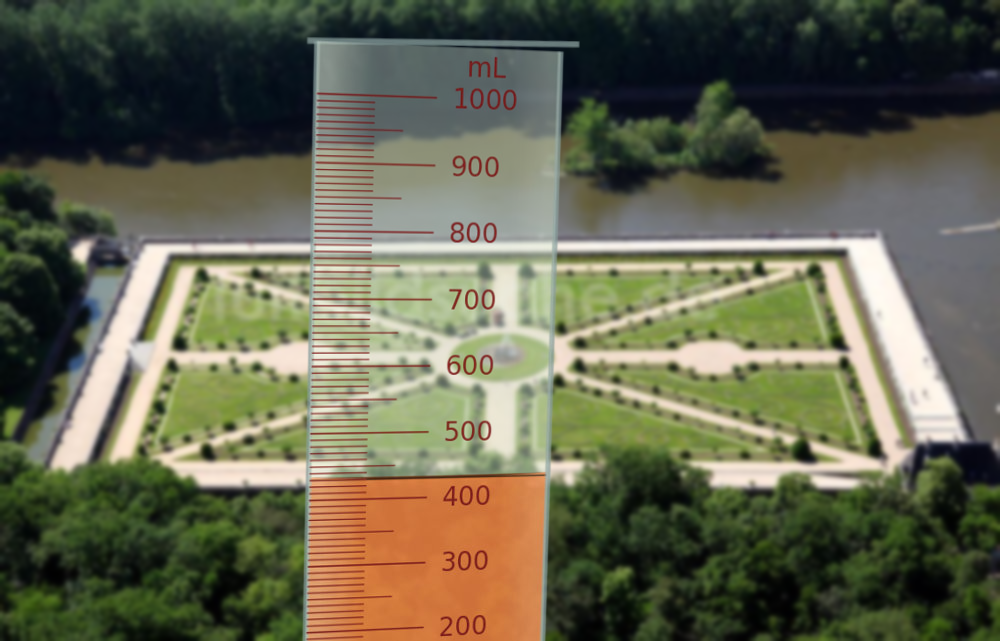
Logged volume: 430 mL
